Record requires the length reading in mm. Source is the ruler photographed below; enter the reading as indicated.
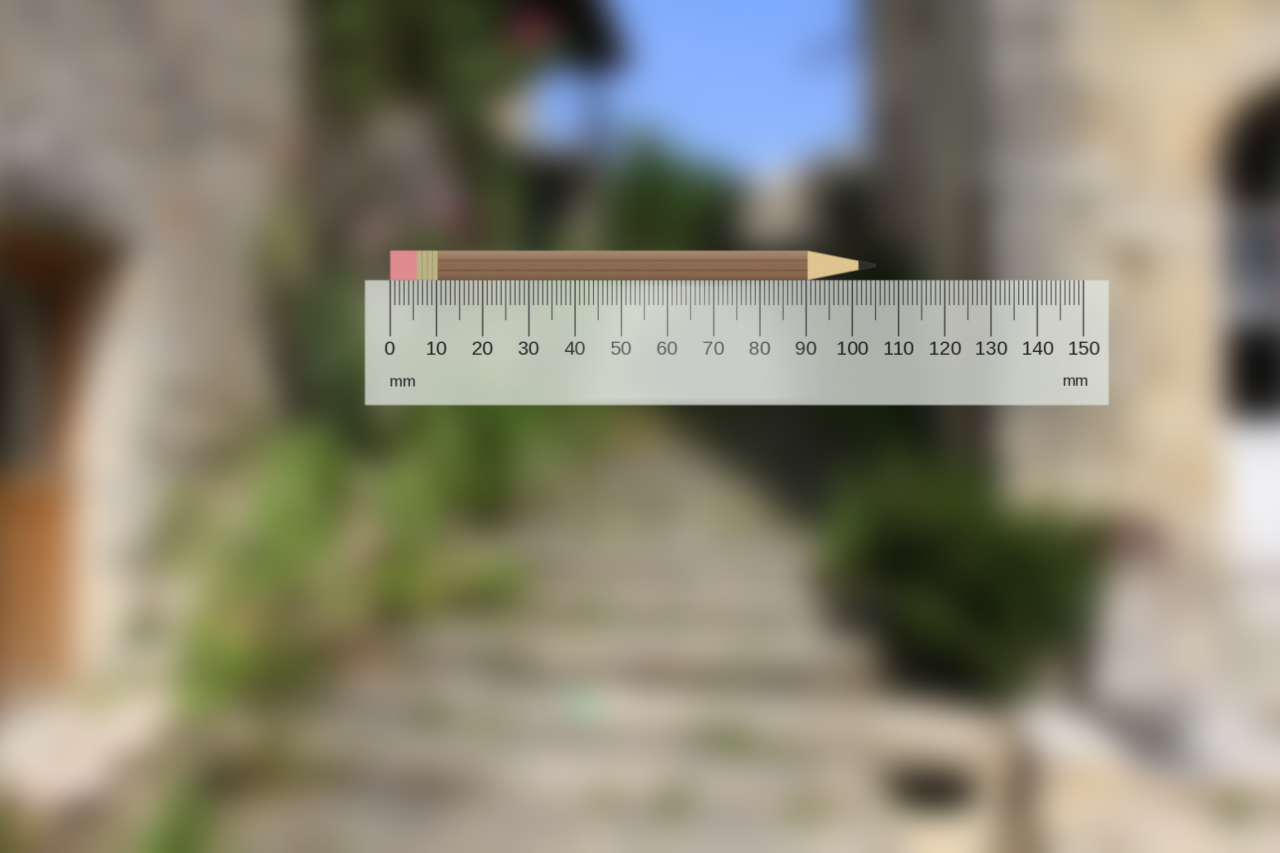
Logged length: 105 mm
